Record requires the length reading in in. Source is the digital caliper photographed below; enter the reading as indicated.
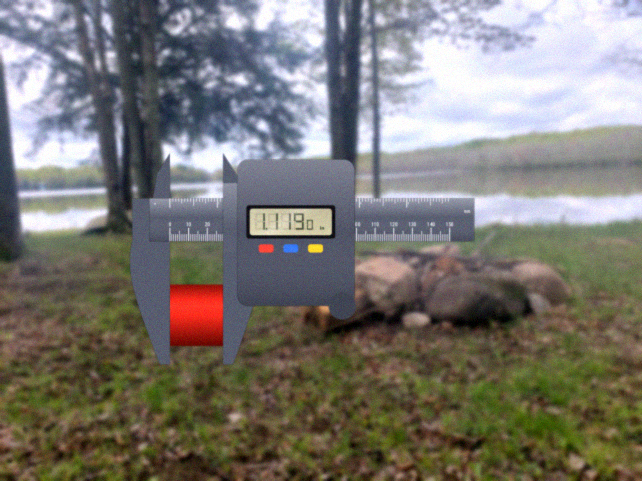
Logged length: 1.1190 in
